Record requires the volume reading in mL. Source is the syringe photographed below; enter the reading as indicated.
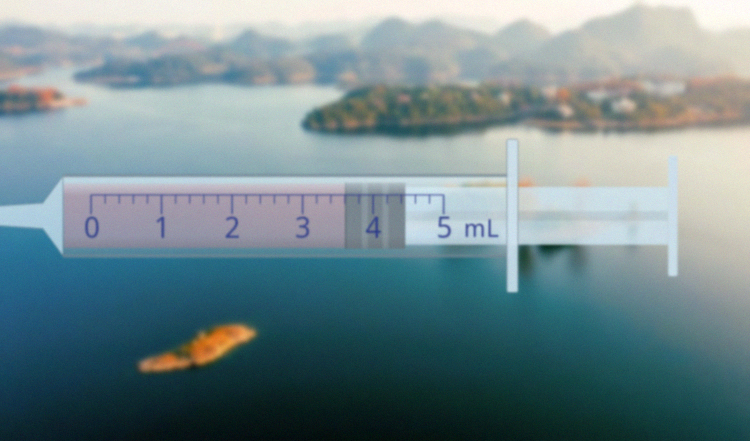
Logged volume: 3.6 mL
